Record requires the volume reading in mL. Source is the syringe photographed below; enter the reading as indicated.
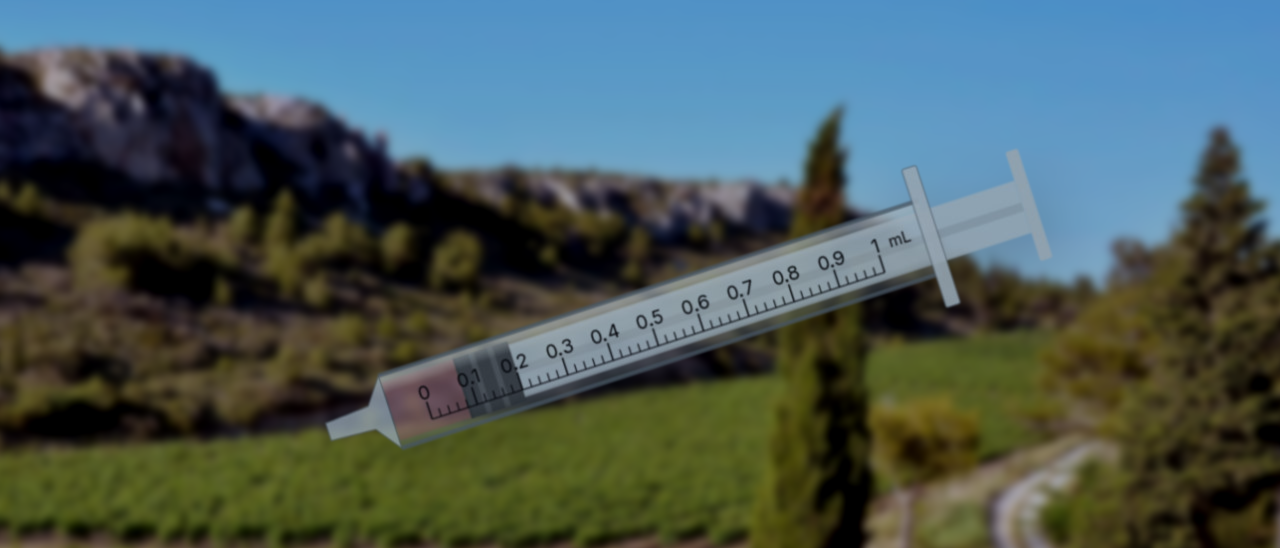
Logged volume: 0.08 mL
